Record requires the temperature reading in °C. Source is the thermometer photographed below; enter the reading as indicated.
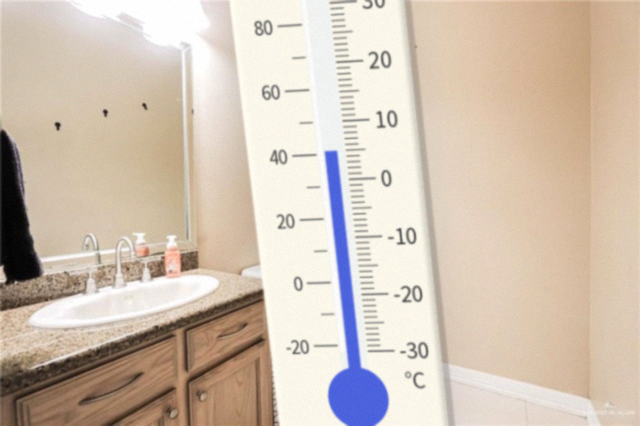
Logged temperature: 5 °C
